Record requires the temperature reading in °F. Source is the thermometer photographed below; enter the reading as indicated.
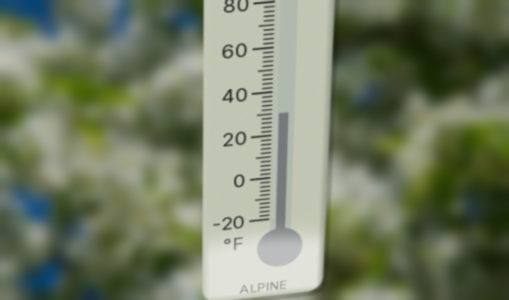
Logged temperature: 30 °F
